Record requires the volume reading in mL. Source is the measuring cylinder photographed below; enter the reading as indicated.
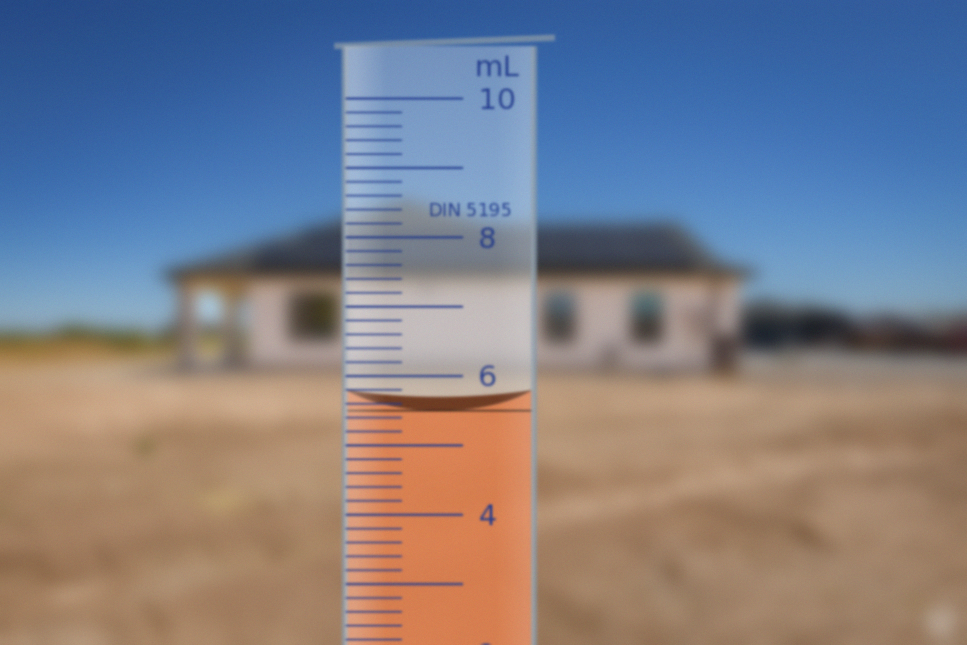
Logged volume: 5.5 mL
